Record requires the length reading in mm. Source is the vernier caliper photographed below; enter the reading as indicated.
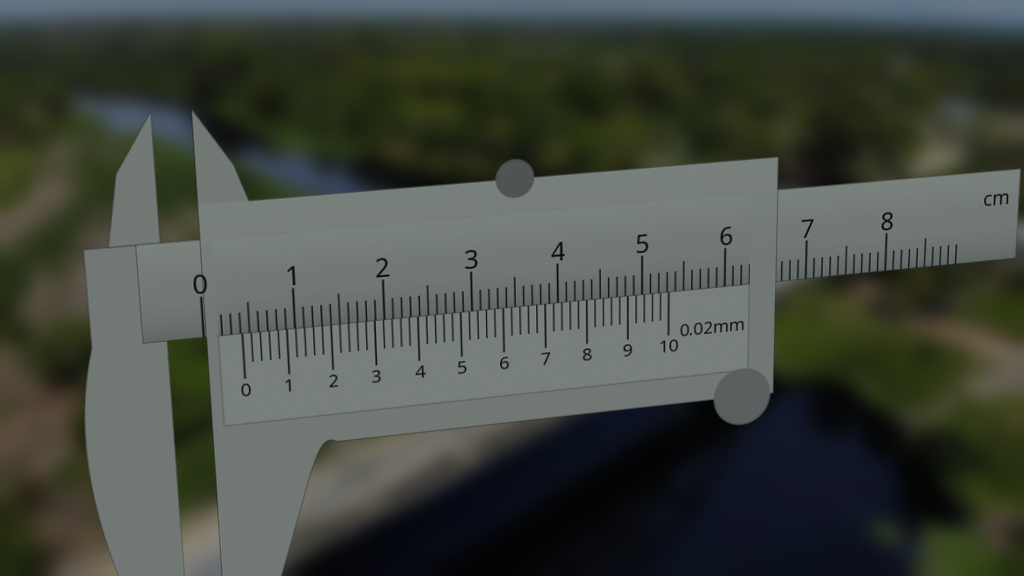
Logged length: 4.2 mm
